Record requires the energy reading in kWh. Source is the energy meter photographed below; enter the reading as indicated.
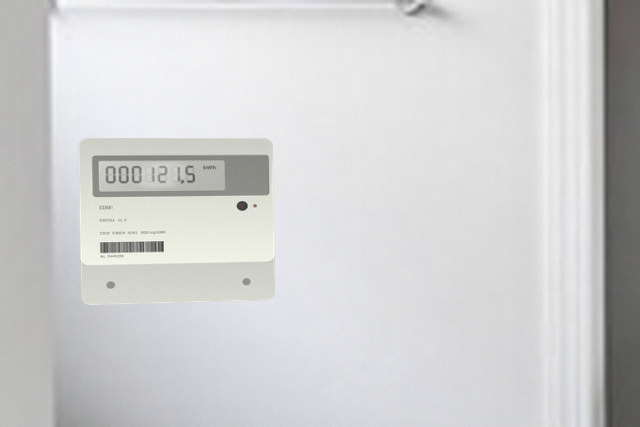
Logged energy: 121.5 kWh
